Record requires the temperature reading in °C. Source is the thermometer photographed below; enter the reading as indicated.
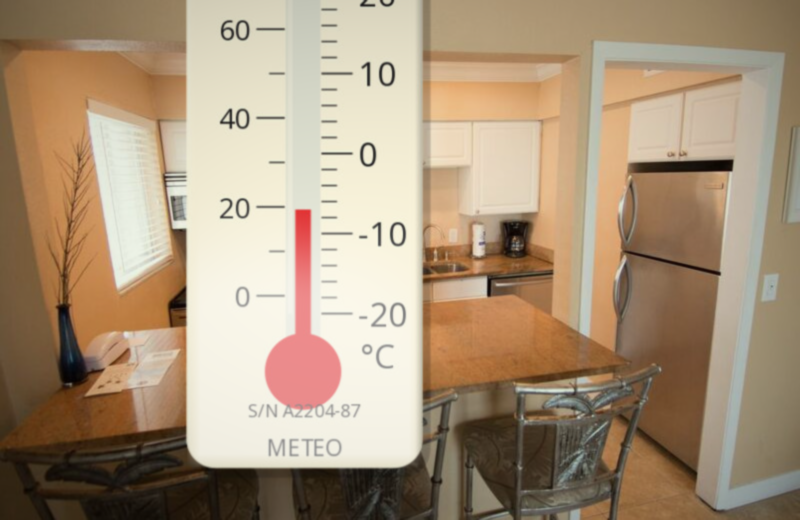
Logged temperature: -7 °C
